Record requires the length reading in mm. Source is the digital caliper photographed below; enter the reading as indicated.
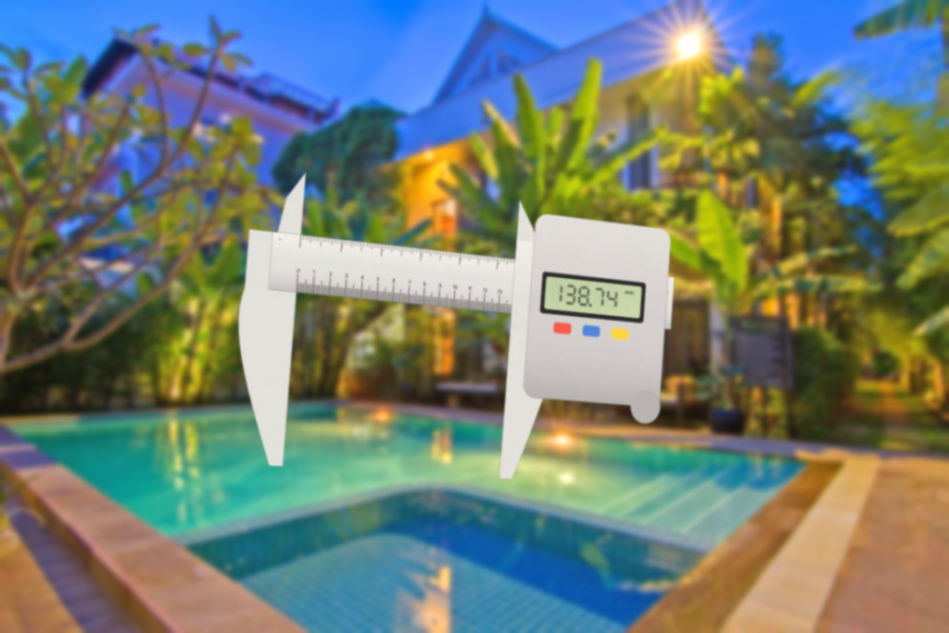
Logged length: 138.74 mm
